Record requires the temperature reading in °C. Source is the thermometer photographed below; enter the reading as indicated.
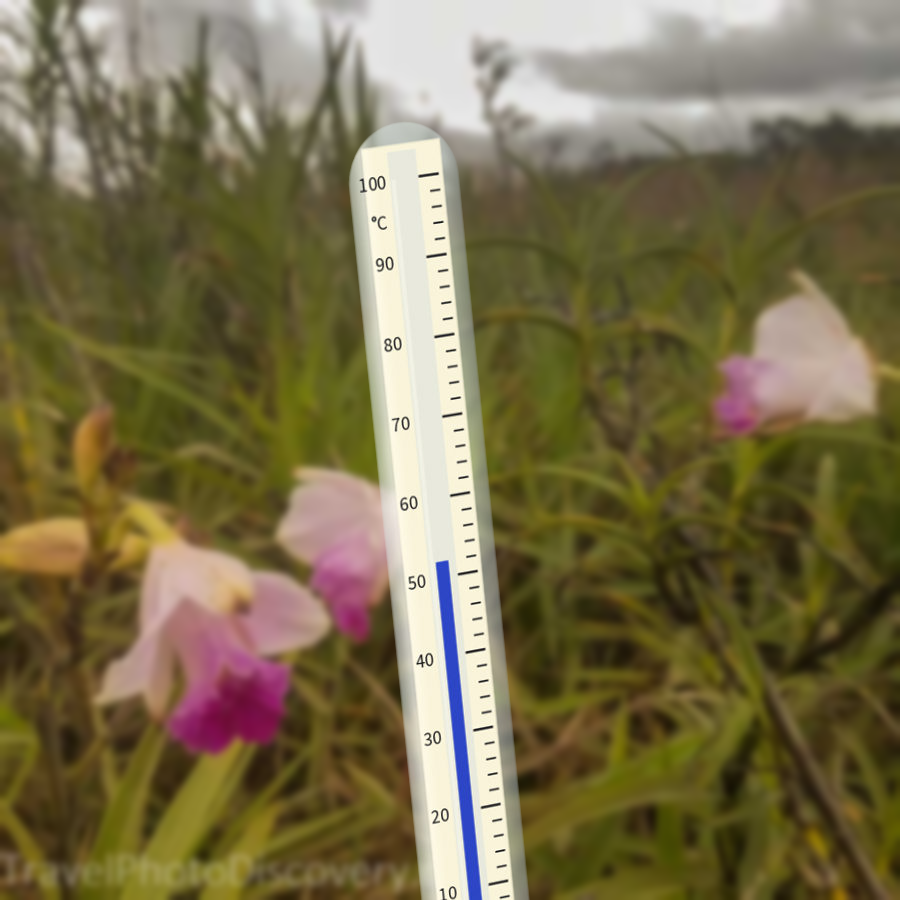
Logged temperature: 52 °C
